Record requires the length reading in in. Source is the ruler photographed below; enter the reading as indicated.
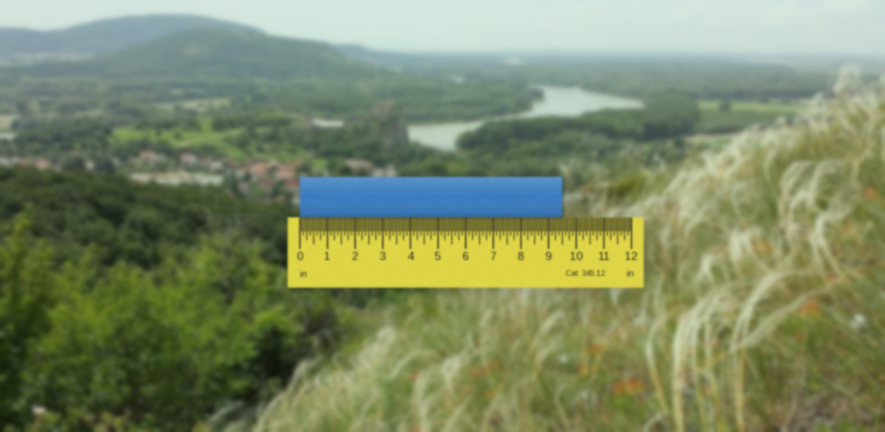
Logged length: 9.5 in
